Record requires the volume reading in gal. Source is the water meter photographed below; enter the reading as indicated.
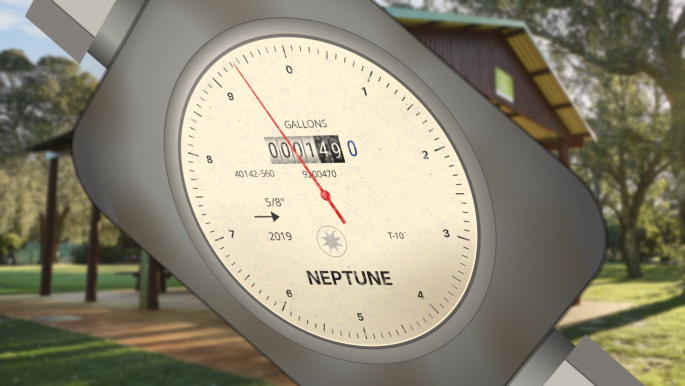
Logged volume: 1489.3 gal
